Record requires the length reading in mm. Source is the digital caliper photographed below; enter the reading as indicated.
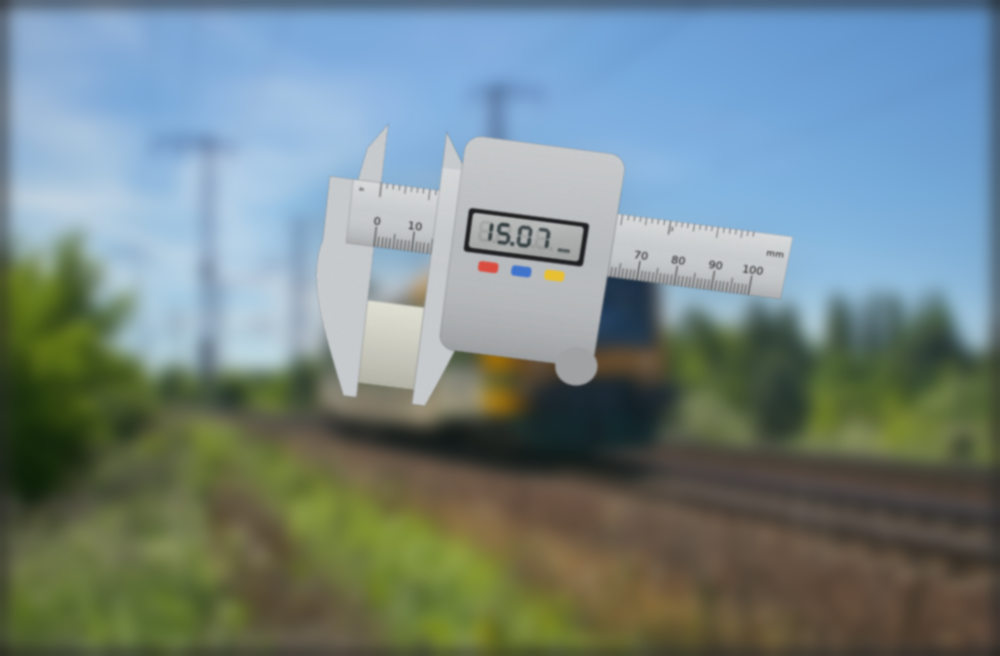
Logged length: 15.07 mm
